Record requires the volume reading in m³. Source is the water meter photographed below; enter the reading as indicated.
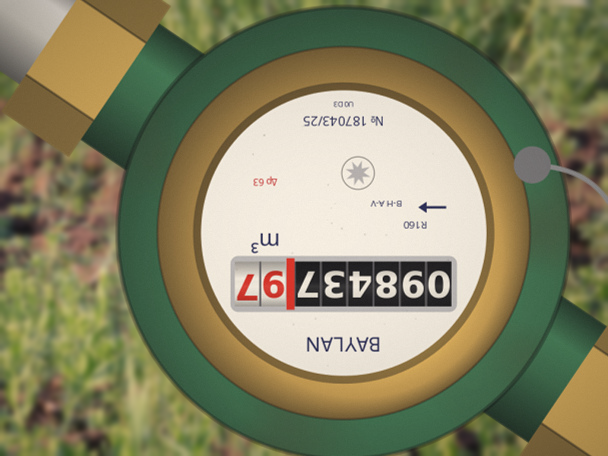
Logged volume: 98437.97 m³
